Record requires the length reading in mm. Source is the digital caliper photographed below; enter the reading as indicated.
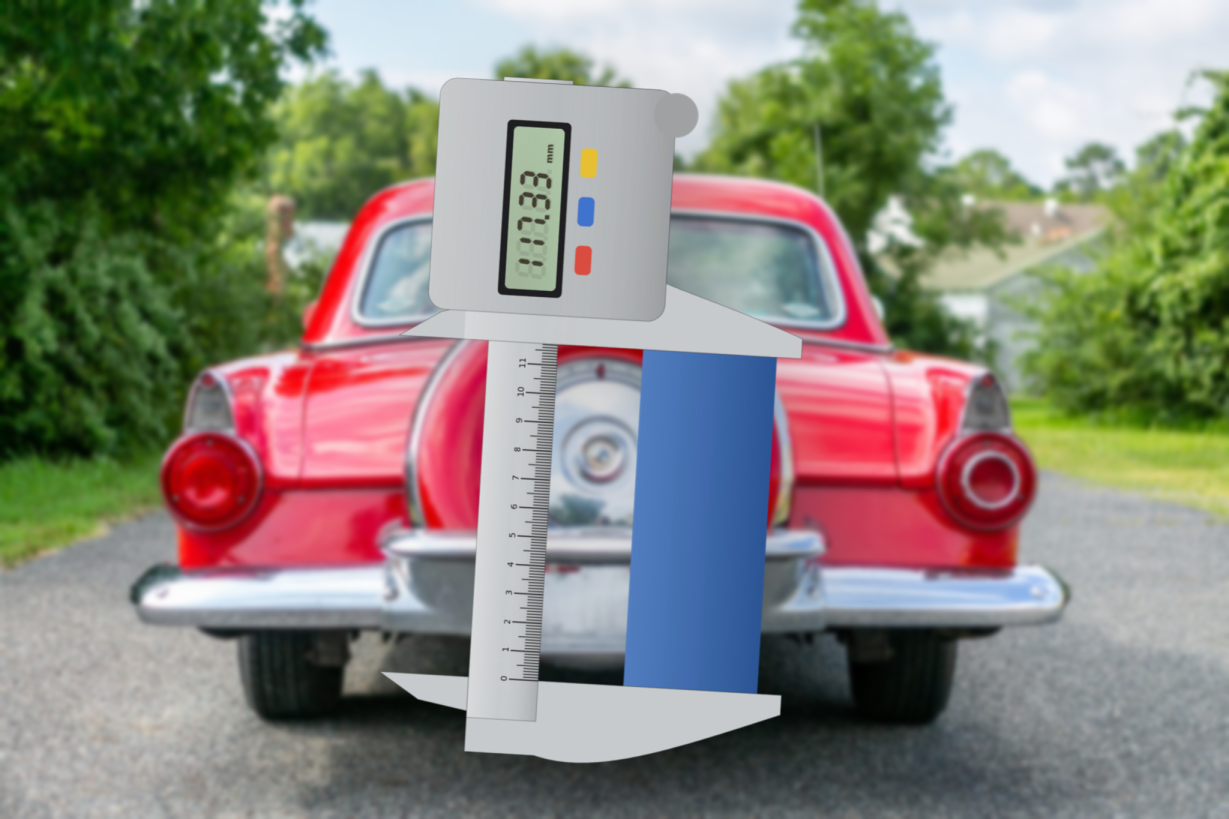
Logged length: 117.33 mm
